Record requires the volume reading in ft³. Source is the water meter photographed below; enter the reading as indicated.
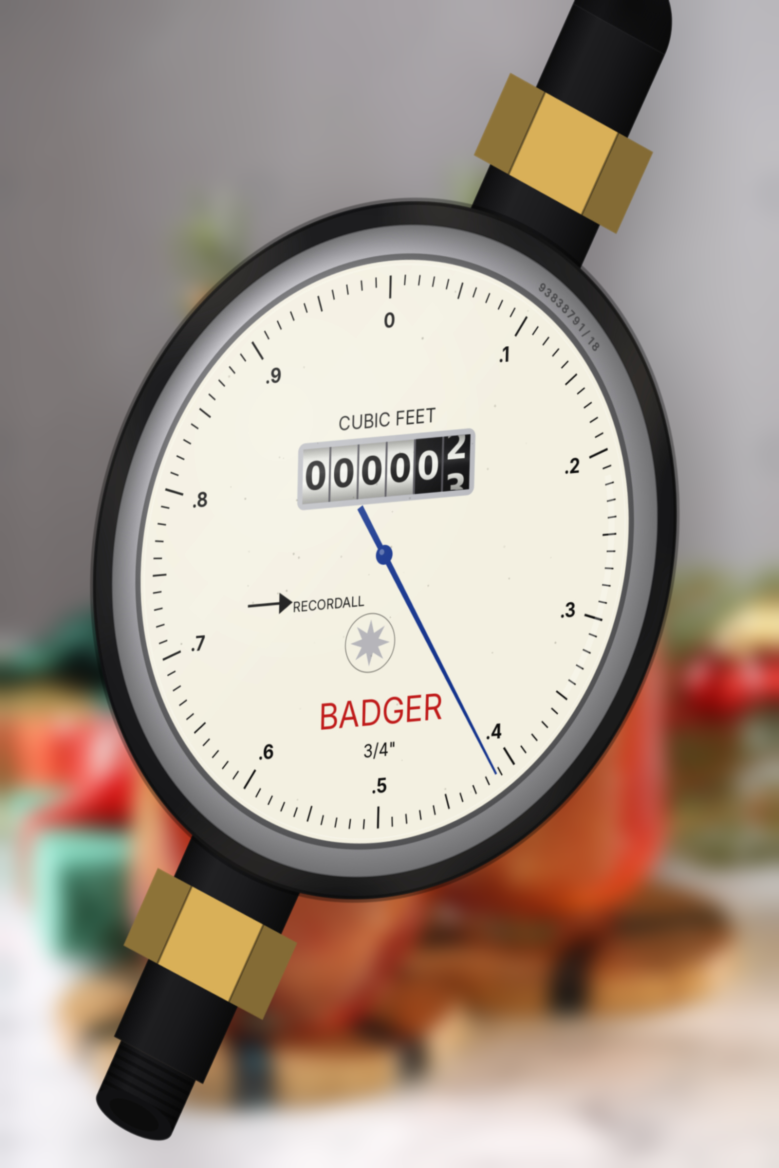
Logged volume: 2.41 ft³
